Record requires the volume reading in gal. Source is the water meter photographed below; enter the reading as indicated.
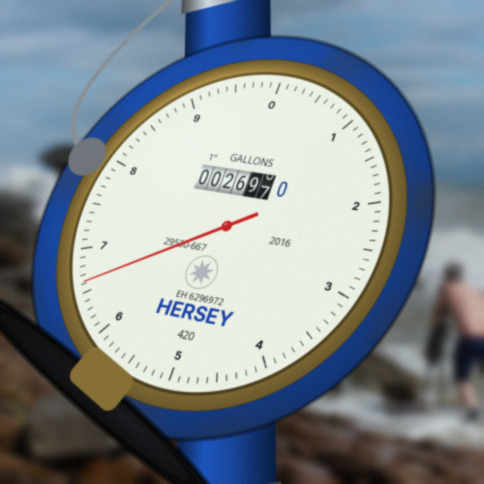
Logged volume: 26966.6 gal
